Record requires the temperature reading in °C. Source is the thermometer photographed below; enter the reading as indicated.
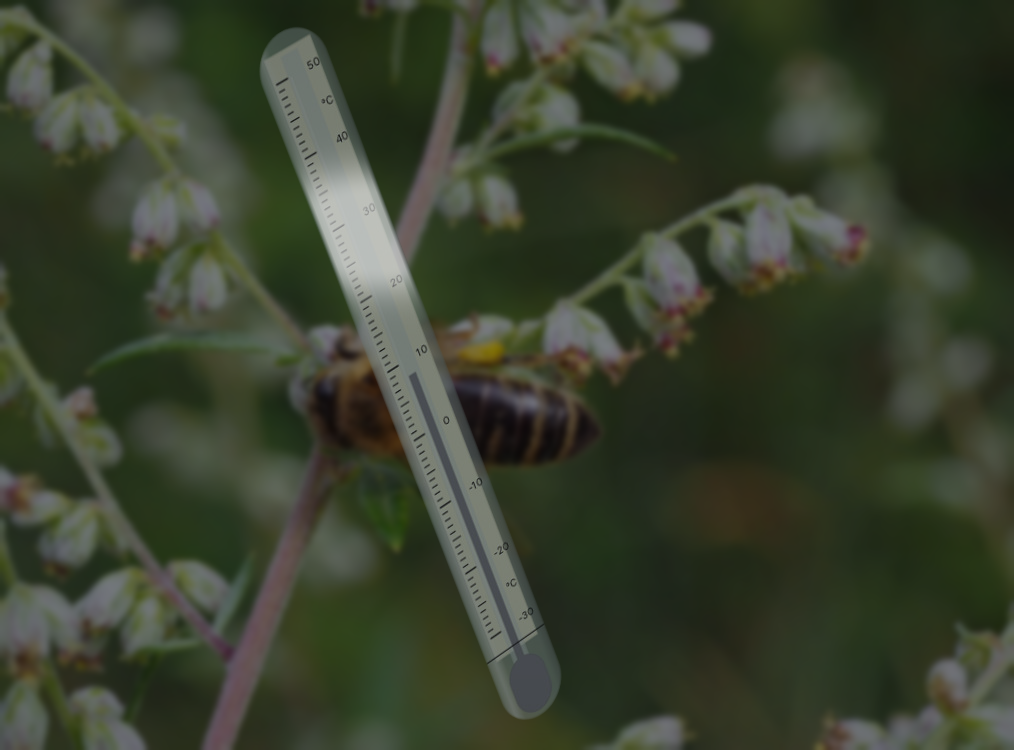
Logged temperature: 8 °C
